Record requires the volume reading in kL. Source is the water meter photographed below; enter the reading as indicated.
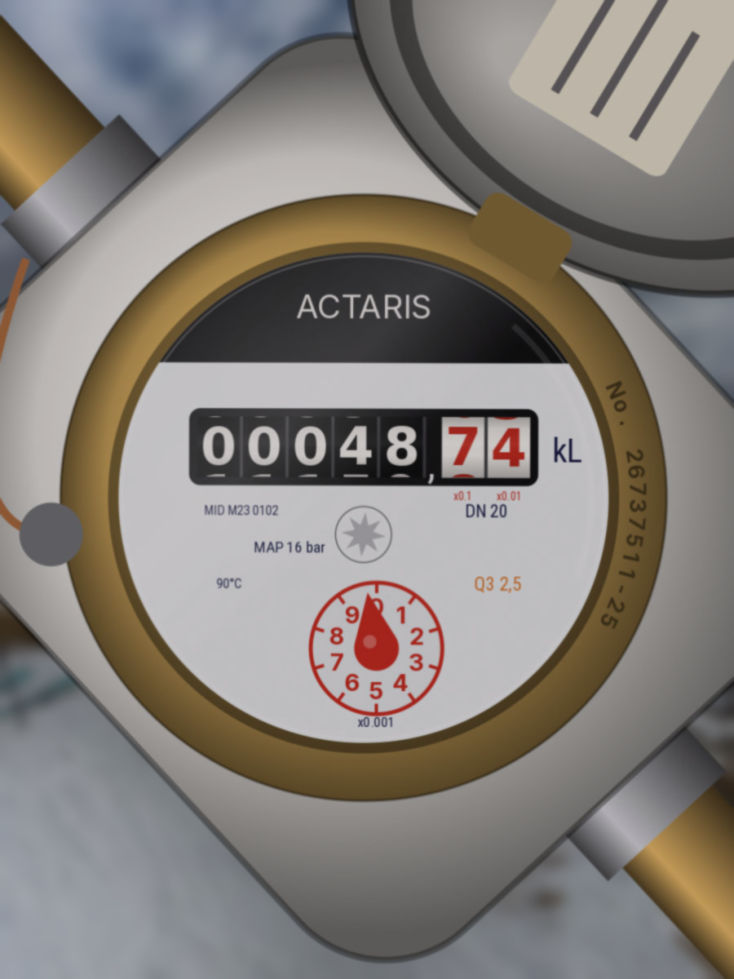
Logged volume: 48.739 kL
